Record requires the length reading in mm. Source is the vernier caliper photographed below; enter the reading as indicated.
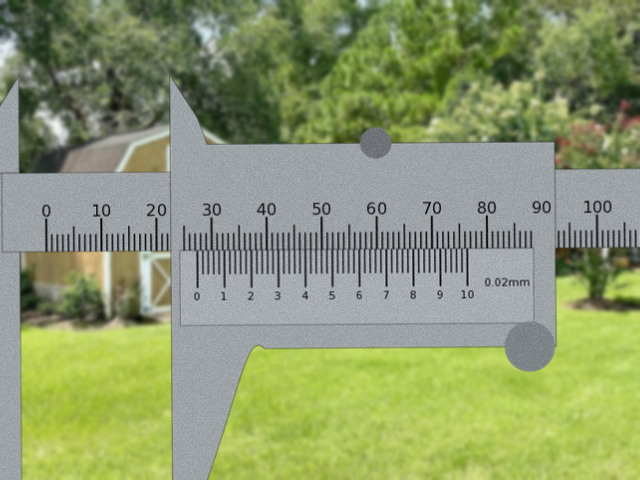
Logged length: 27.4 mm
